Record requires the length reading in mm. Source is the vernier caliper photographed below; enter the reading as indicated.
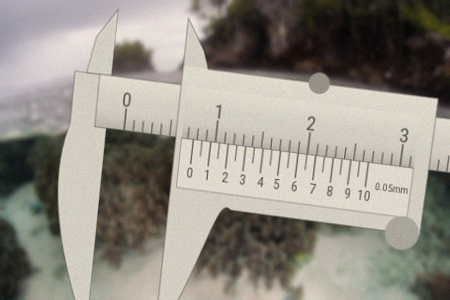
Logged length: 7.6 mm
